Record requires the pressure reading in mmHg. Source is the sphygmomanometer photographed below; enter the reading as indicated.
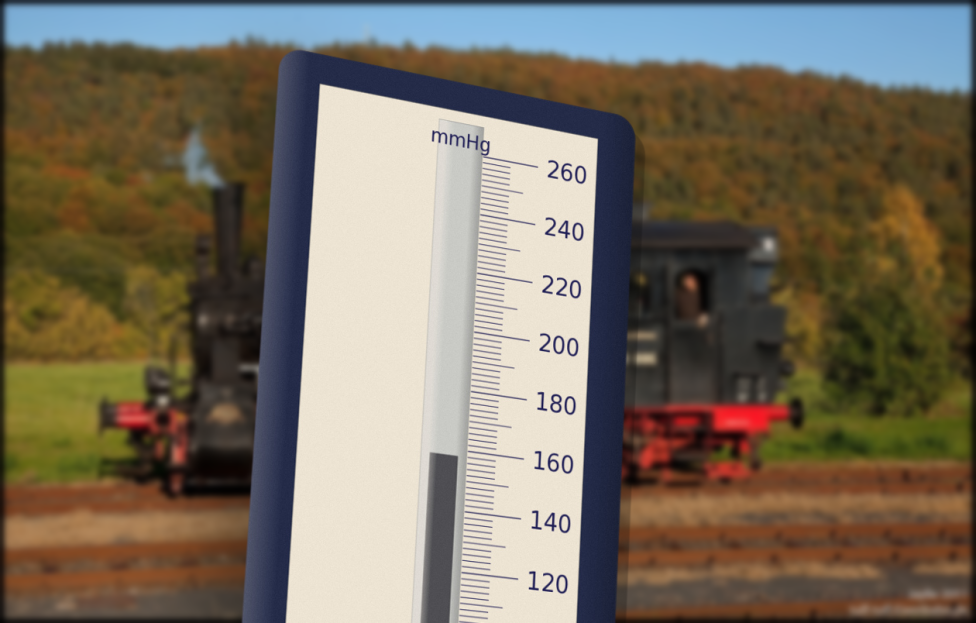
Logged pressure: 158 mmHg
